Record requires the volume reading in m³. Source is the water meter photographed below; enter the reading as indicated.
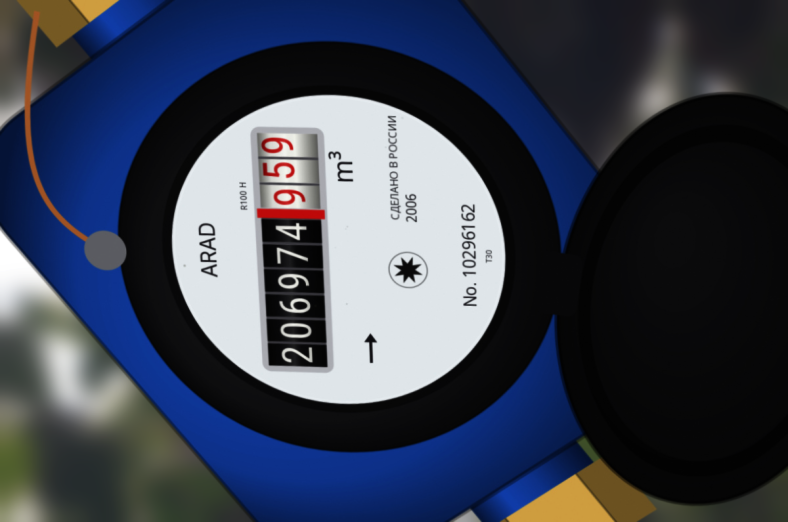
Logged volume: 206974.959 m³
